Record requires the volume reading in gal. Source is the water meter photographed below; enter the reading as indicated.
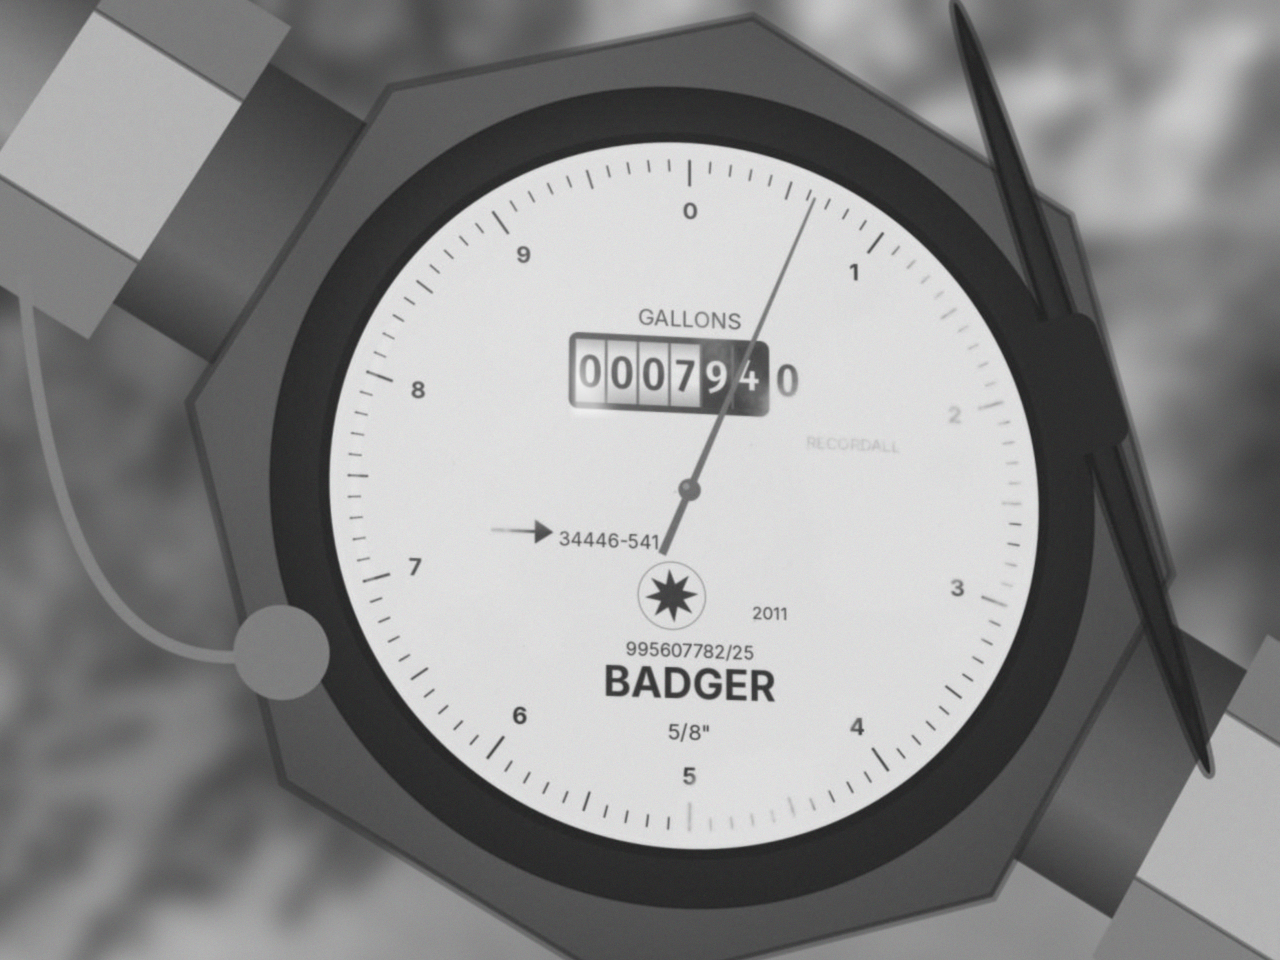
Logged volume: 7940.6 gal
